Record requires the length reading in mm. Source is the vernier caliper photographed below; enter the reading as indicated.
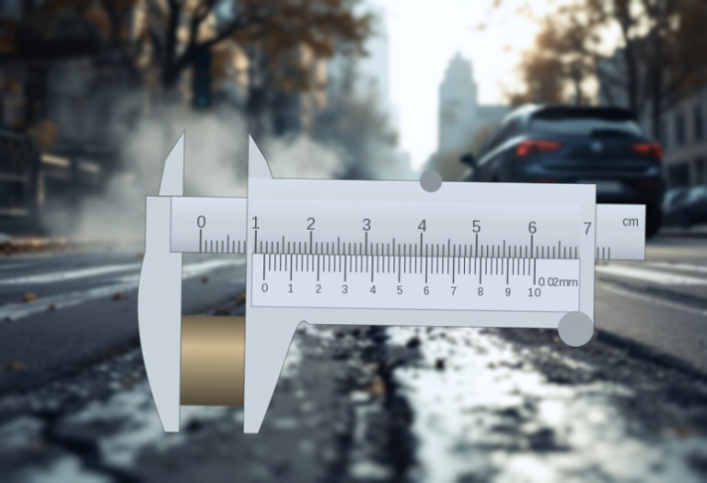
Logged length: 11.6 mm
